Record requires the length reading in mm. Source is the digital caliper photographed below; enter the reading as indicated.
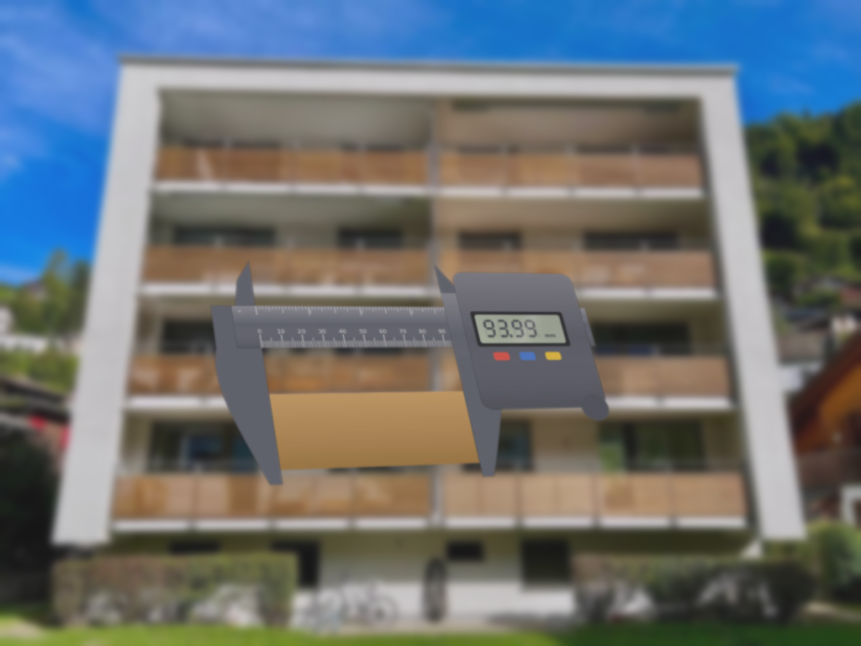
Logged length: 93.99 mm
